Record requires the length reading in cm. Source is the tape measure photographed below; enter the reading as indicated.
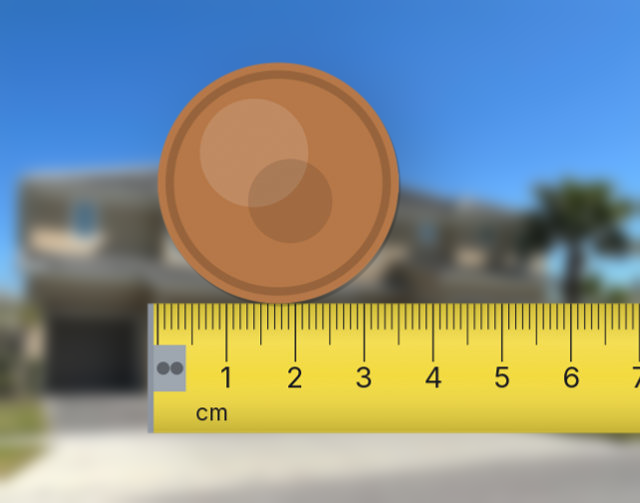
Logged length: 3.5 cm
